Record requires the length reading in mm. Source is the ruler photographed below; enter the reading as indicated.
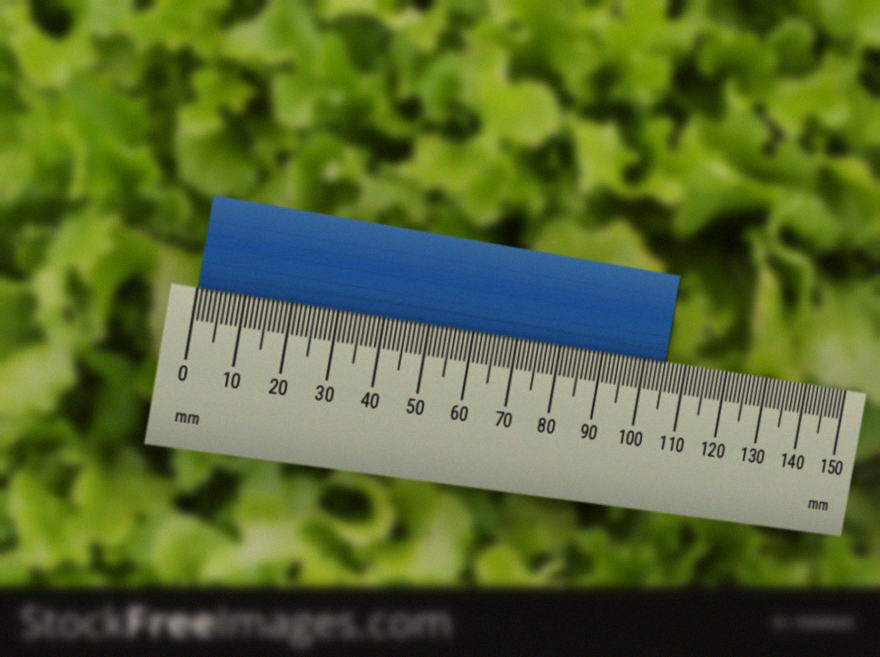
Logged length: 105 mm
